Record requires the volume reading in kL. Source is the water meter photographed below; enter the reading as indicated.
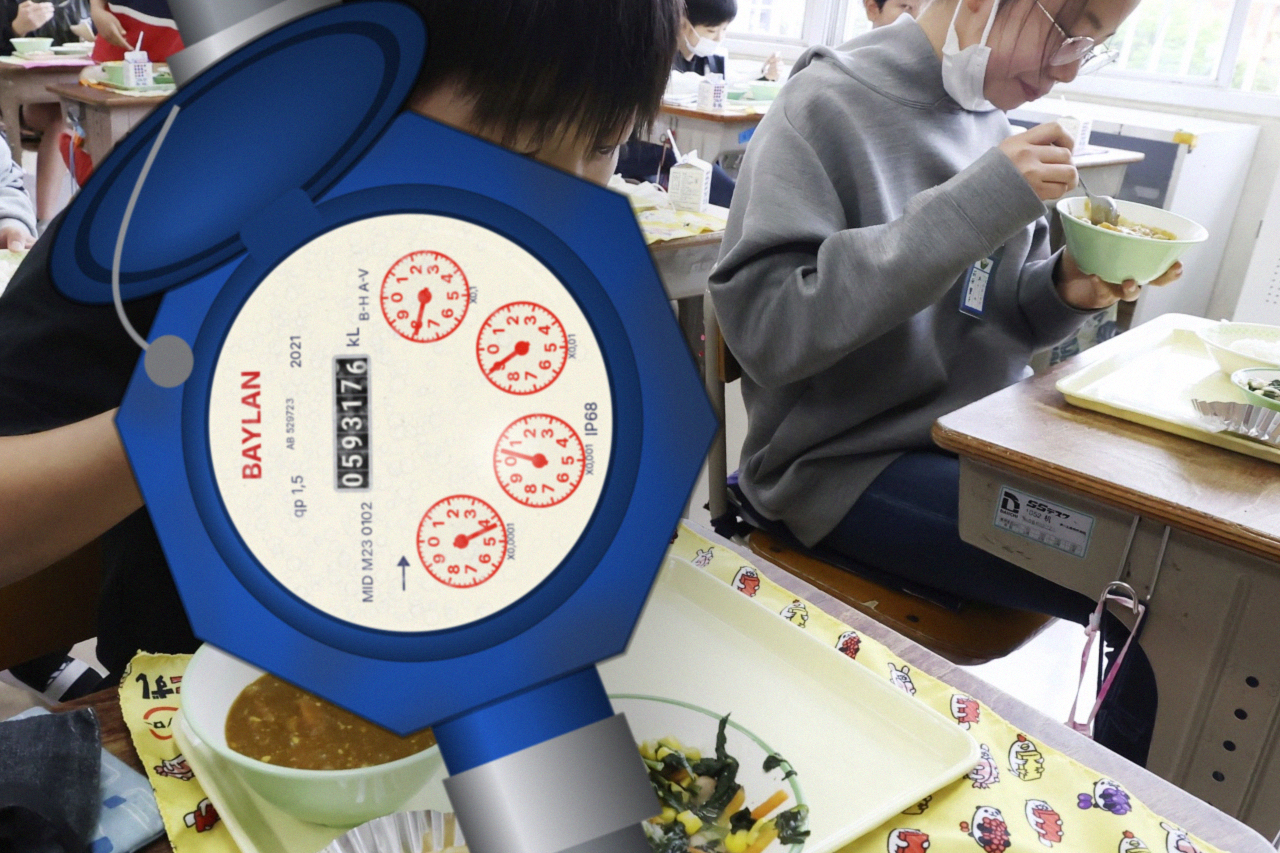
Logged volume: 593175.7904 kL
